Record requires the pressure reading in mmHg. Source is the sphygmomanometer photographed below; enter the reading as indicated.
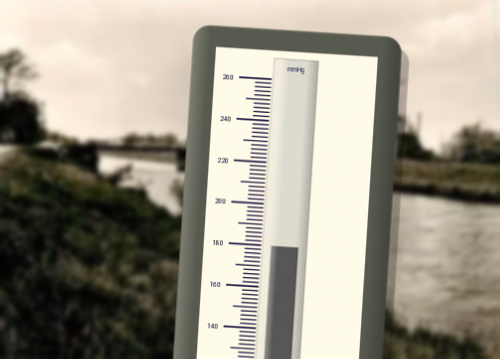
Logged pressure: 180 mmHg
